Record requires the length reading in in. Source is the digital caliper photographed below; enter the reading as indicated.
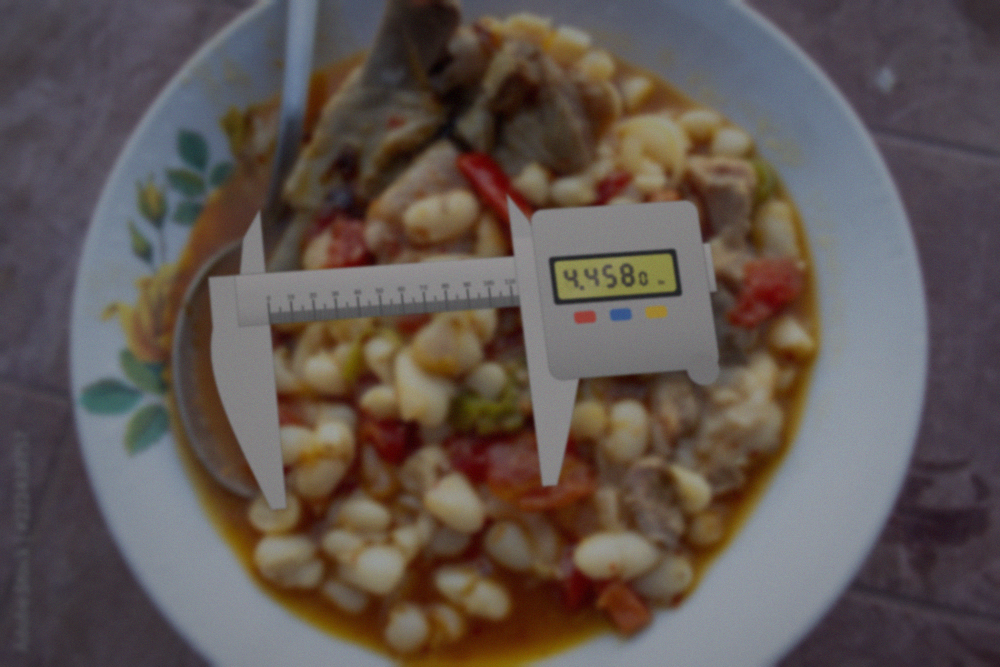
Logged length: 4.4580 in
